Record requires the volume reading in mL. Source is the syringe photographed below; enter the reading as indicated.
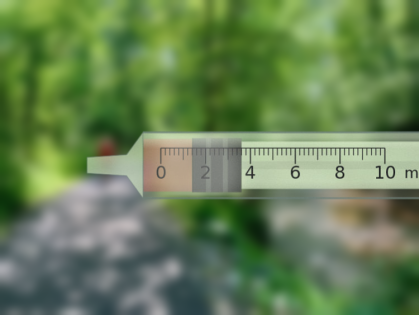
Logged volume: 1.4 mL
